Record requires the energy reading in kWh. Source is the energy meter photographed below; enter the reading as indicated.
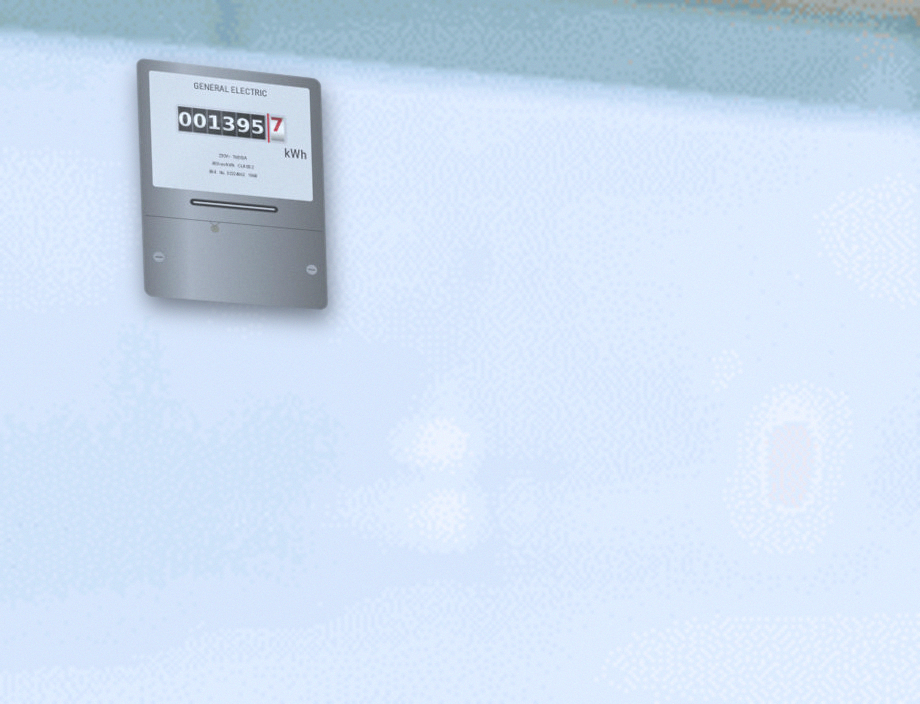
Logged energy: 1395.7 kWh
